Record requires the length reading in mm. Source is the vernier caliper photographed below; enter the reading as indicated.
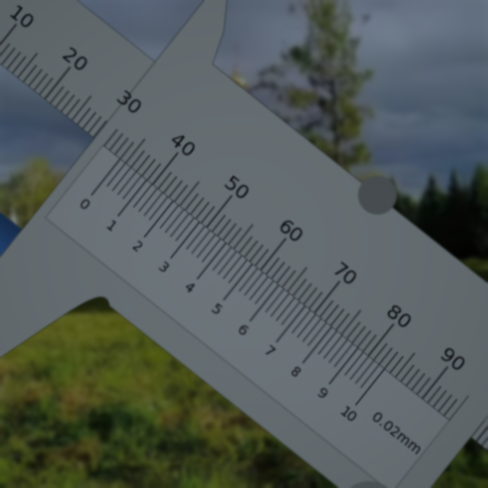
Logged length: 34.0 mm
